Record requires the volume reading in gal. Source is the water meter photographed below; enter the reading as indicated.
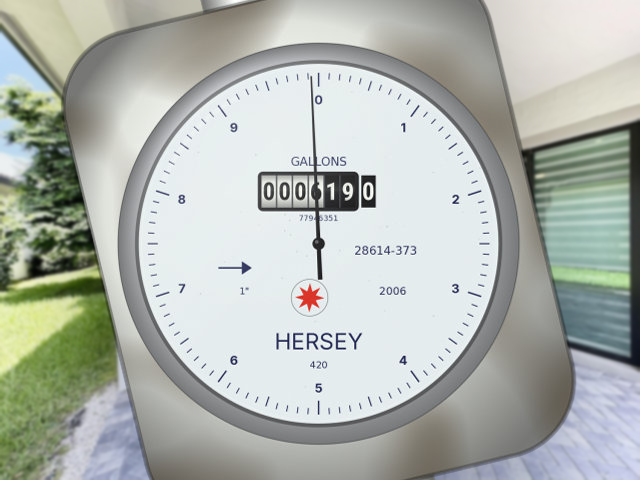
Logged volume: 6189.9 gal
